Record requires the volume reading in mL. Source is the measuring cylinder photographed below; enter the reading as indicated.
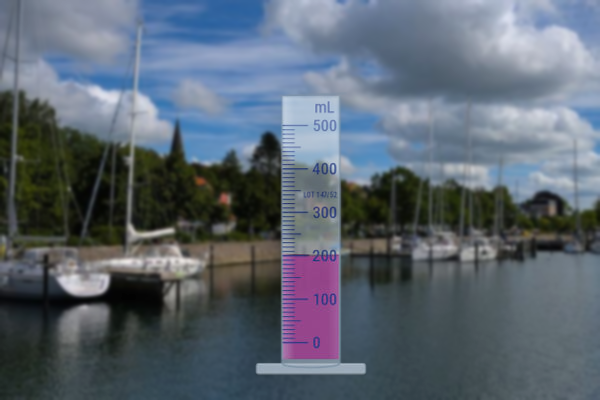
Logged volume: 200 mL
